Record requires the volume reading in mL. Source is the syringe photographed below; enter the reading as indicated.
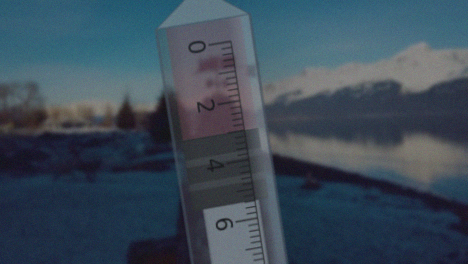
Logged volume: 3 mL
